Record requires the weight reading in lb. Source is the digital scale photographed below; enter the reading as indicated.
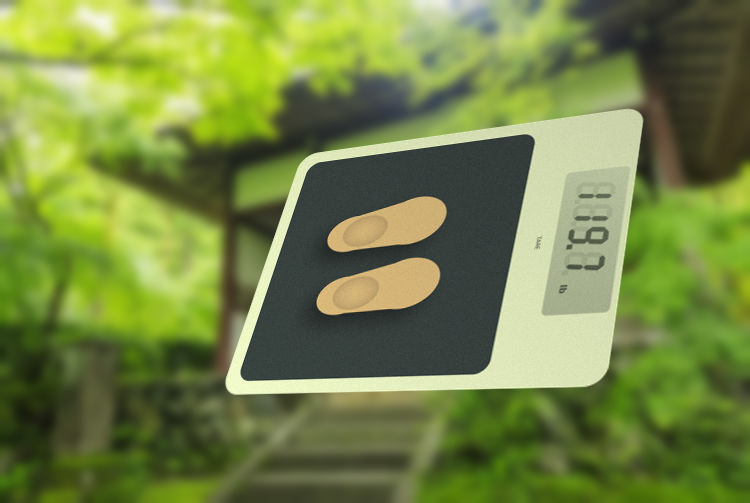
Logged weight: 119.7 lb
